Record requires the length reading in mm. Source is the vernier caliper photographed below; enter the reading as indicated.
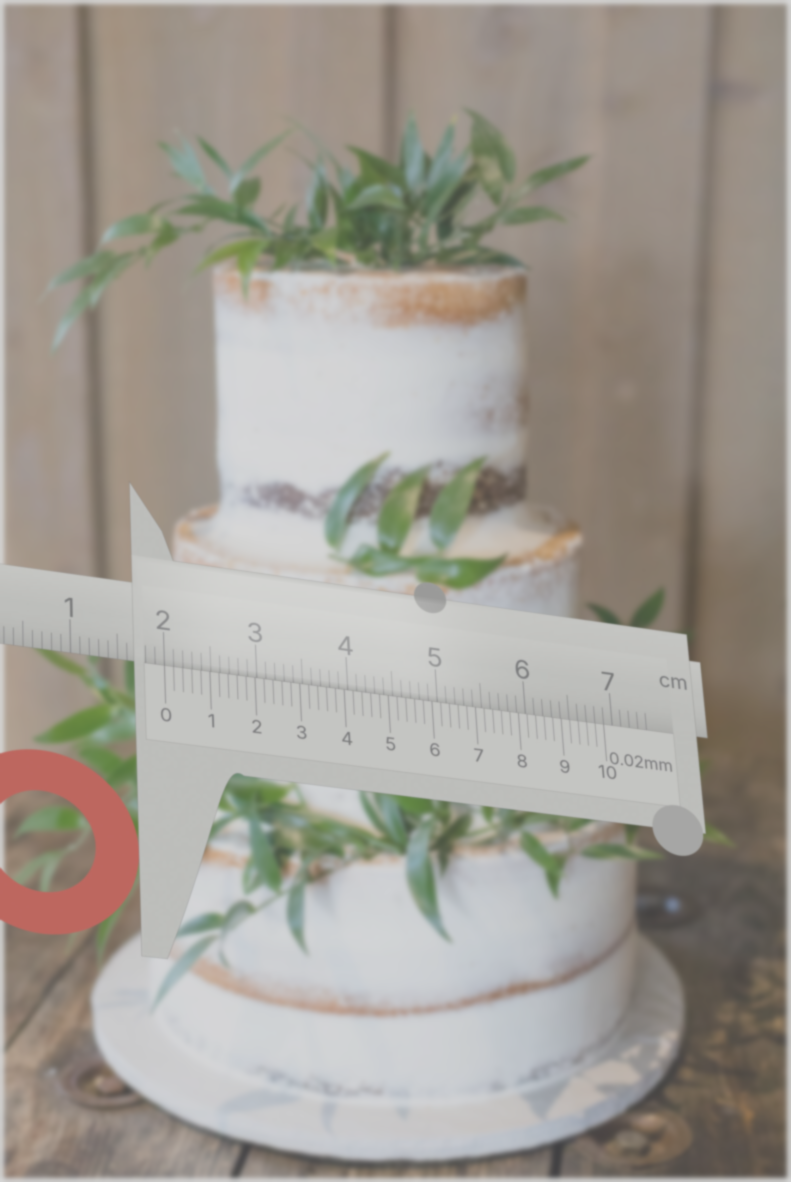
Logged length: 20.0 mm
